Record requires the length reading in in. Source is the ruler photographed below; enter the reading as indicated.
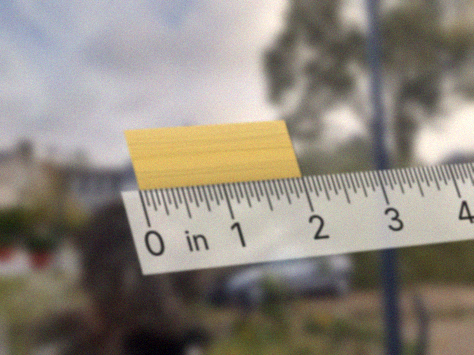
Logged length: 2 in
